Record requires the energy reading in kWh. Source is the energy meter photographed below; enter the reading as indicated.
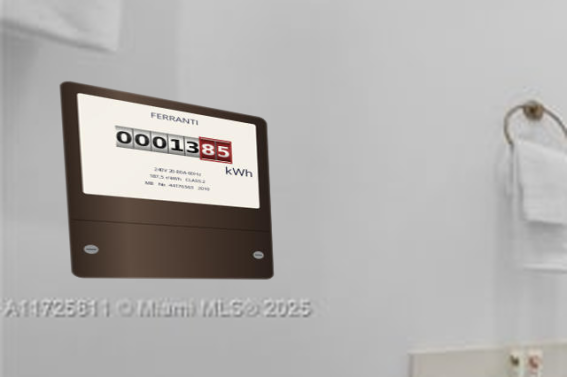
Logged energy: 13.85 kWh
